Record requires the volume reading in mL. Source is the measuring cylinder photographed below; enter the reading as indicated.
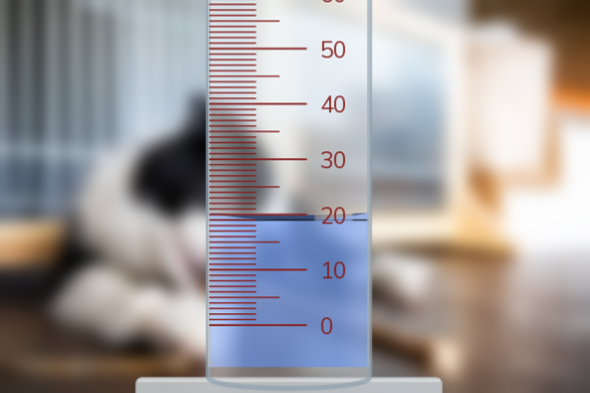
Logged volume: 19 mL
